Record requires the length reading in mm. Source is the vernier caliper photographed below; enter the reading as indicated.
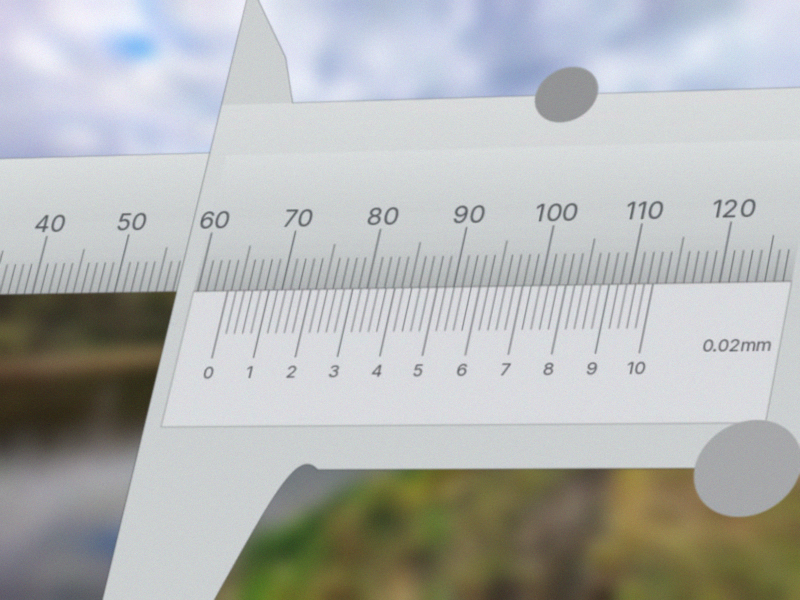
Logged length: 63.6 mm
